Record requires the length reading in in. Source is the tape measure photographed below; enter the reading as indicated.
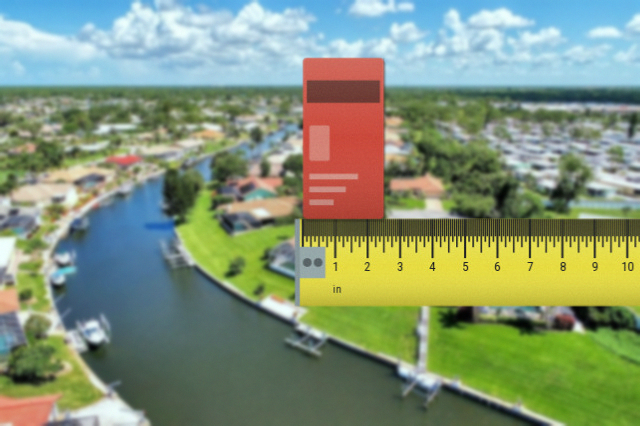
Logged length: 2.5 in
